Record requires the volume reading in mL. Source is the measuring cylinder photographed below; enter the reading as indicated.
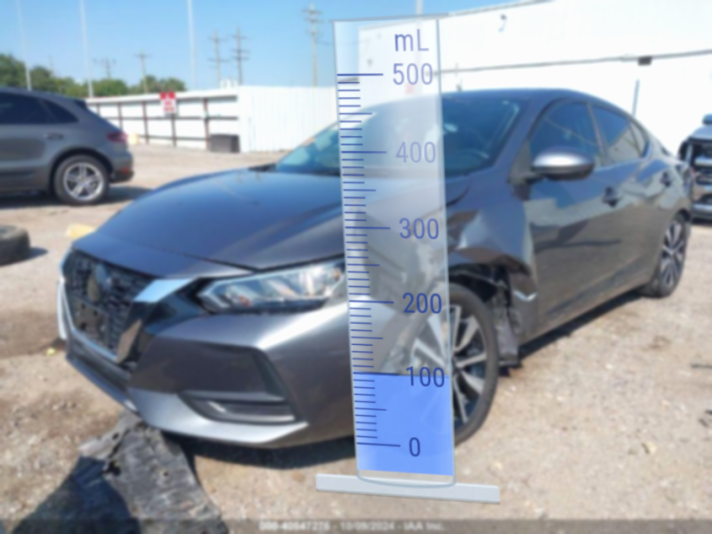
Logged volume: 100 mL
